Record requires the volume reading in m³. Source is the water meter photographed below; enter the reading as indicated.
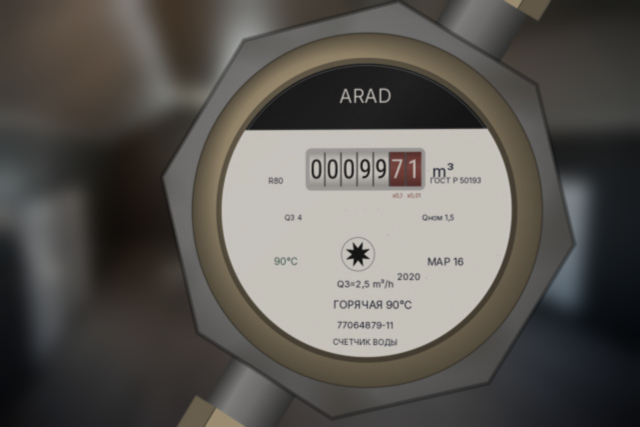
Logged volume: 99.71 m³
